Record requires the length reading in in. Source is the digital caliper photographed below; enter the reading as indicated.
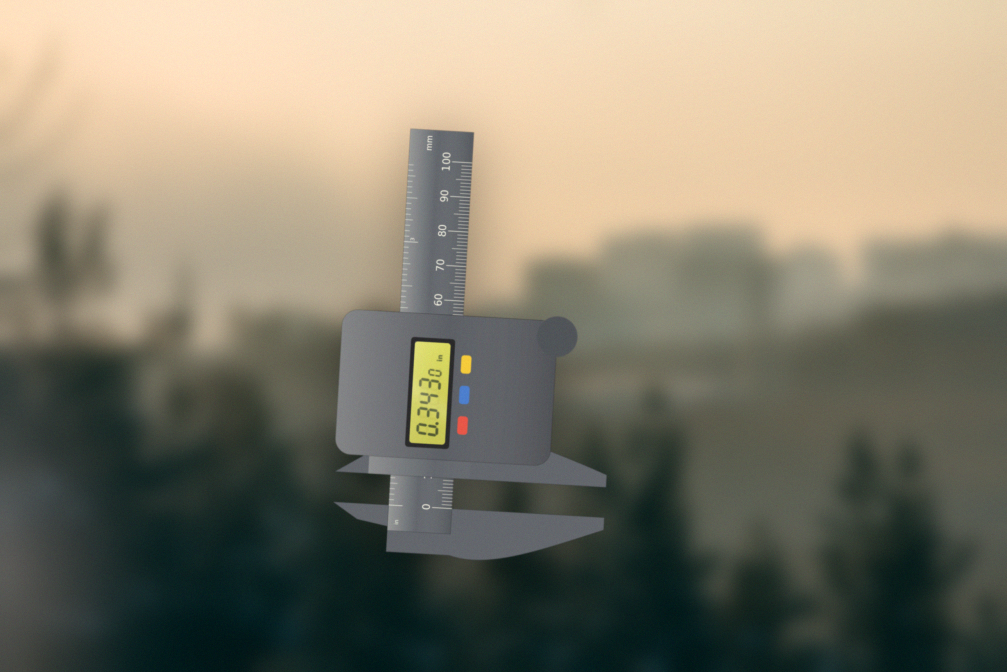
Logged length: 0.3430 in
